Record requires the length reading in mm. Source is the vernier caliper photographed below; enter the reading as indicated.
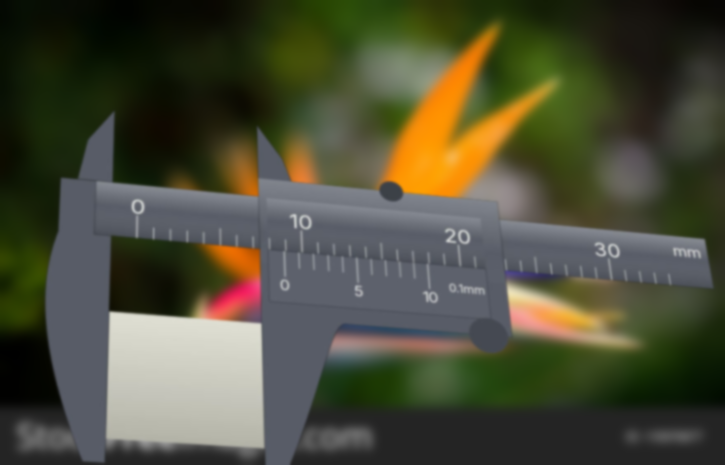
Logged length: 8.9 mm
